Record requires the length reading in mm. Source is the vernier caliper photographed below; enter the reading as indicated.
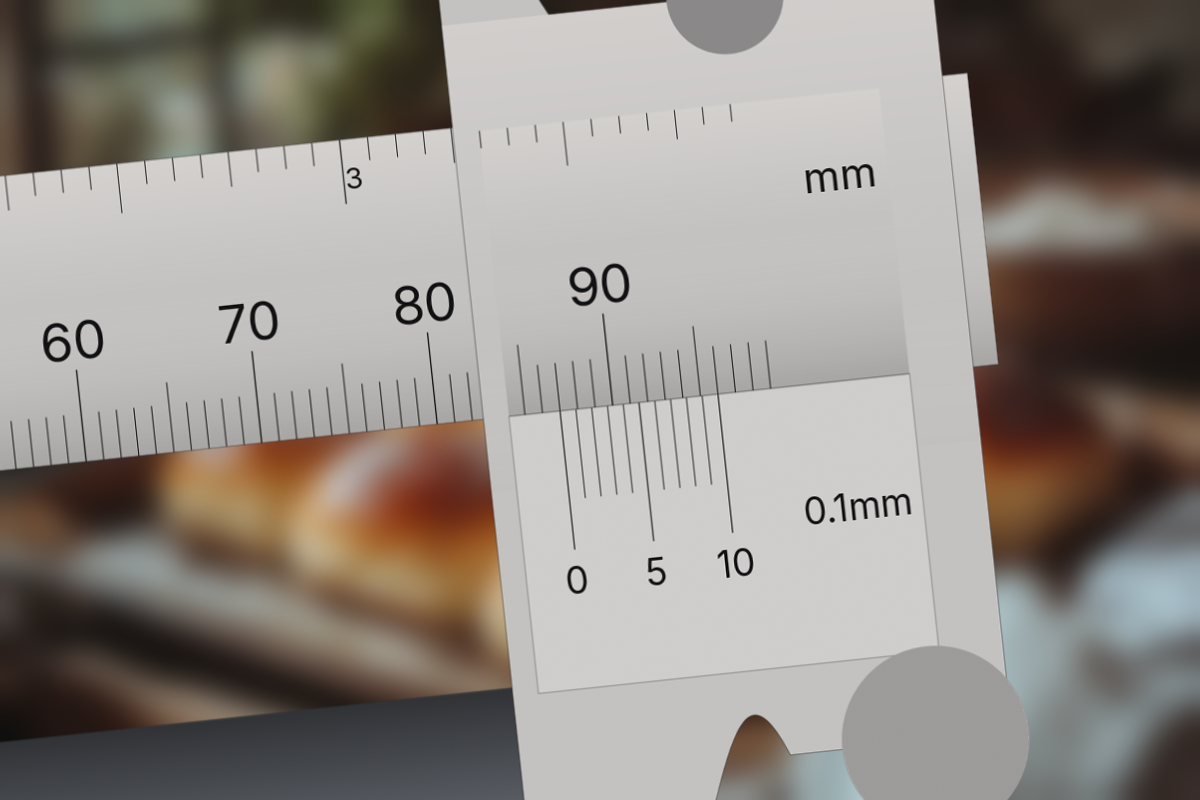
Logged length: 87.0 mm
